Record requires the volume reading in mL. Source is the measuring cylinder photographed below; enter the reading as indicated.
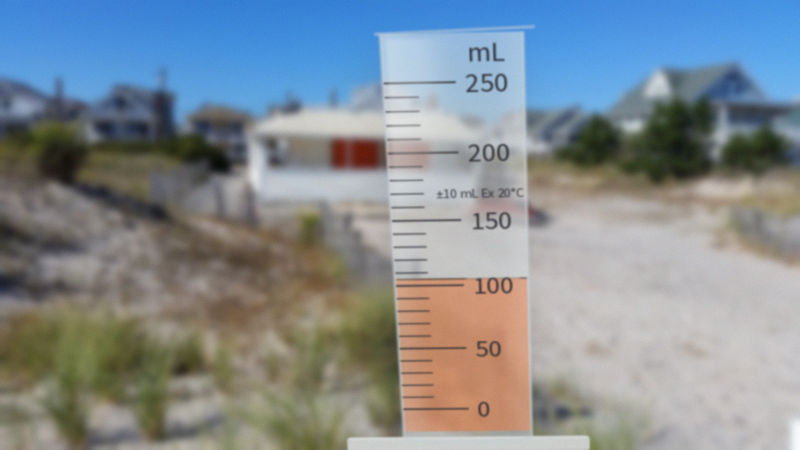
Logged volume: 105 mL
